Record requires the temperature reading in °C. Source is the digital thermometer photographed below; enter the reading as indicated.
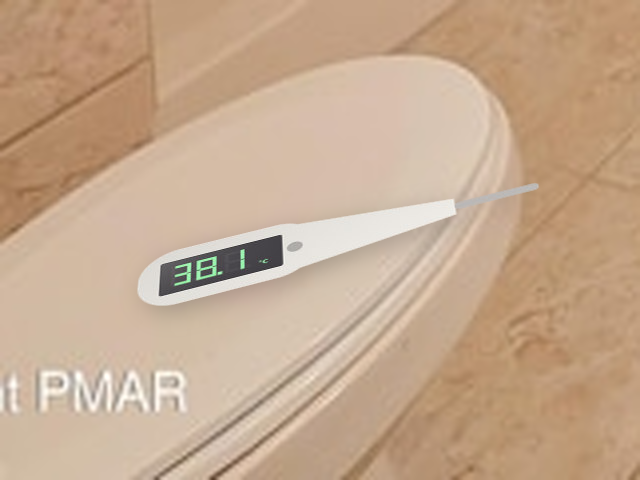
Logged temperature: 38.1 °C
